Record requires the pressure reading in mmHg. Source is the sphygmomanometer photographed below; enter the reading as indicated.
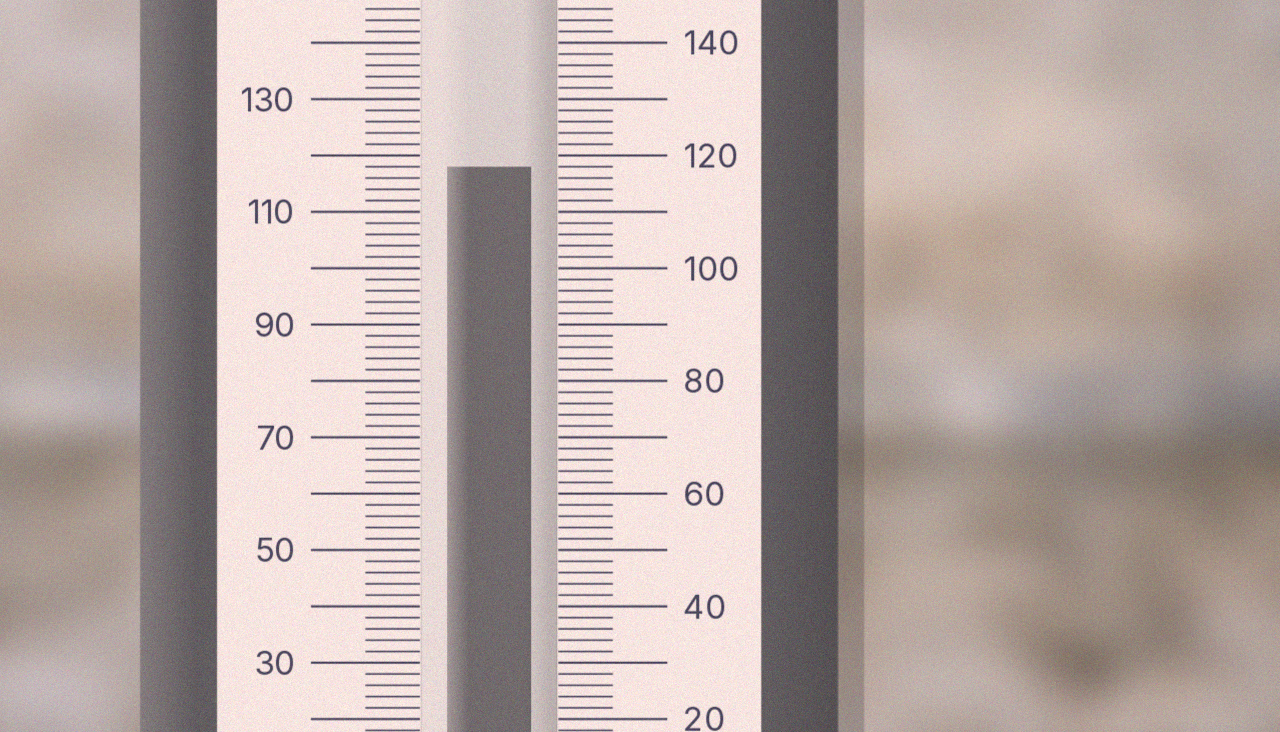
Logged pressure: 118 mmHg
